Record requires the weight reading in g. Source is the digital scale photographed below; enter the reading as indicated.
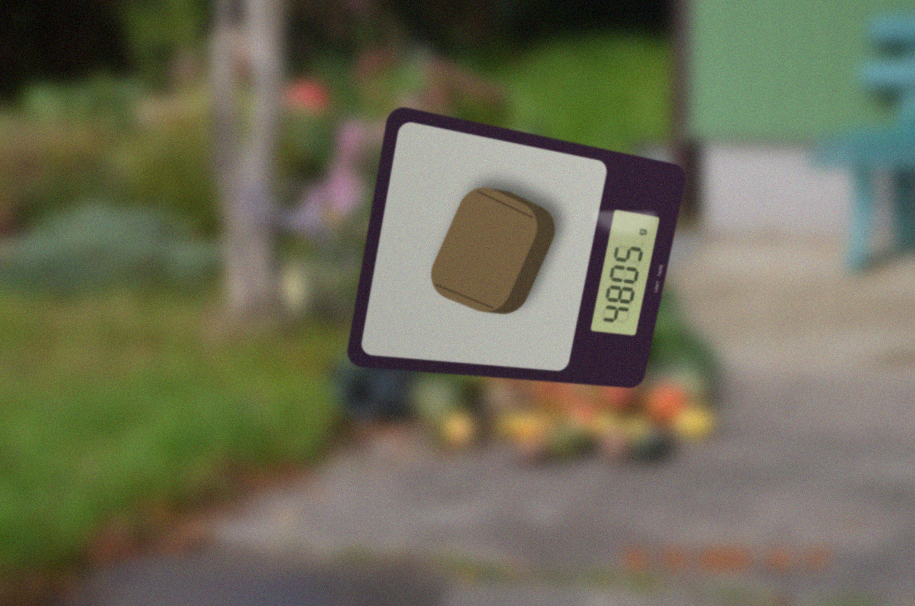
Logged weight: 4805 g
